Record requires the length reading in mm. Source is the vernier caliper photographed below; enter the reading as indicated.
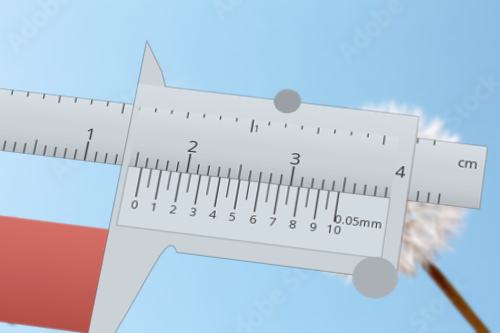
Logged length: 15.6 mm
